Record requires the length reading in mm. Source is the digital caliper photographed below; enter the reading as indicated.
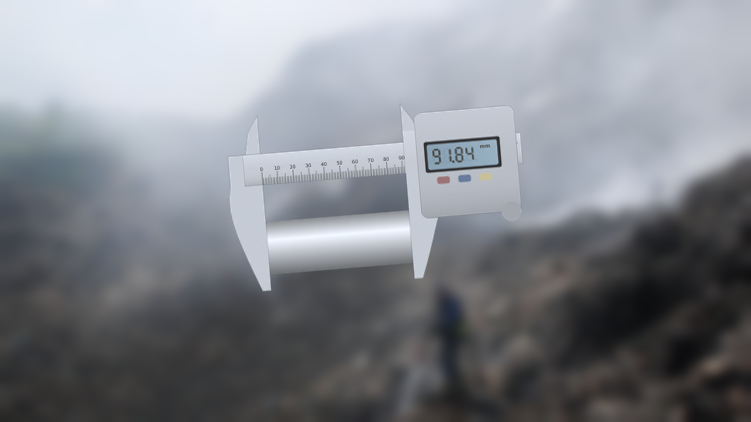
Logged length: 91.84 mm
